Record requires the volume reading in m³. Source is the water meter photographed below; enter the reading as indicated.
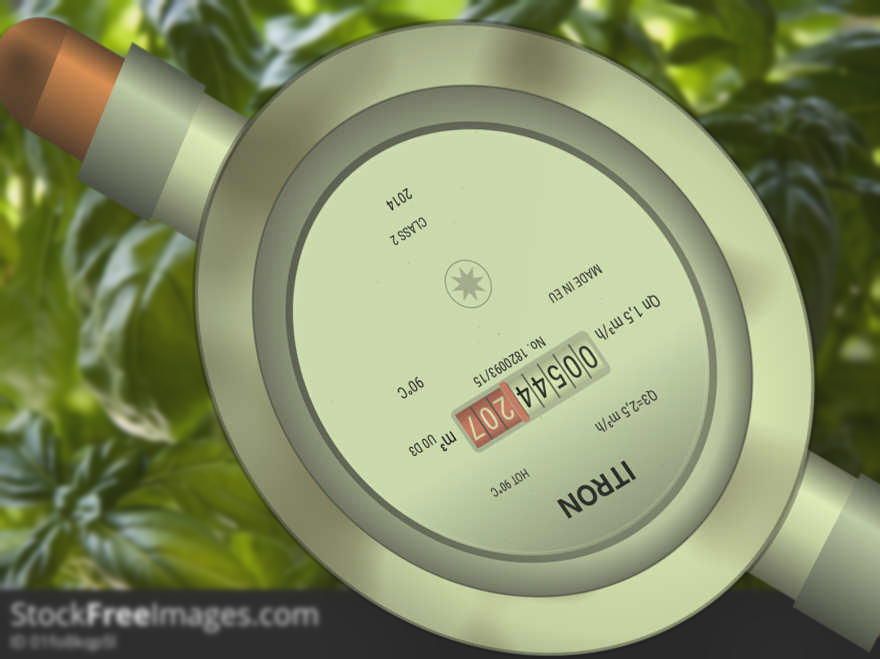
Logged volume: 544.207 m³
